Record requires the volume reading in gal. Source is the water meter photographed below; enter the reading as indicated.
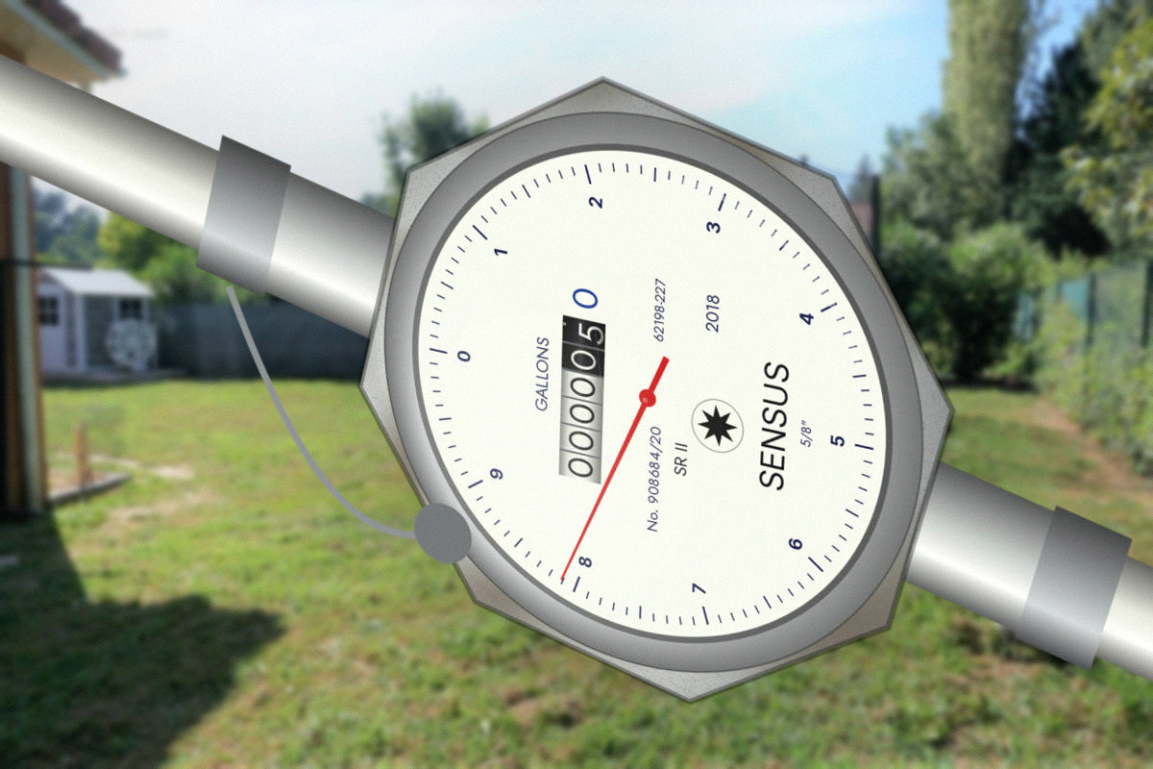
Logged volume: 48.1 gal
